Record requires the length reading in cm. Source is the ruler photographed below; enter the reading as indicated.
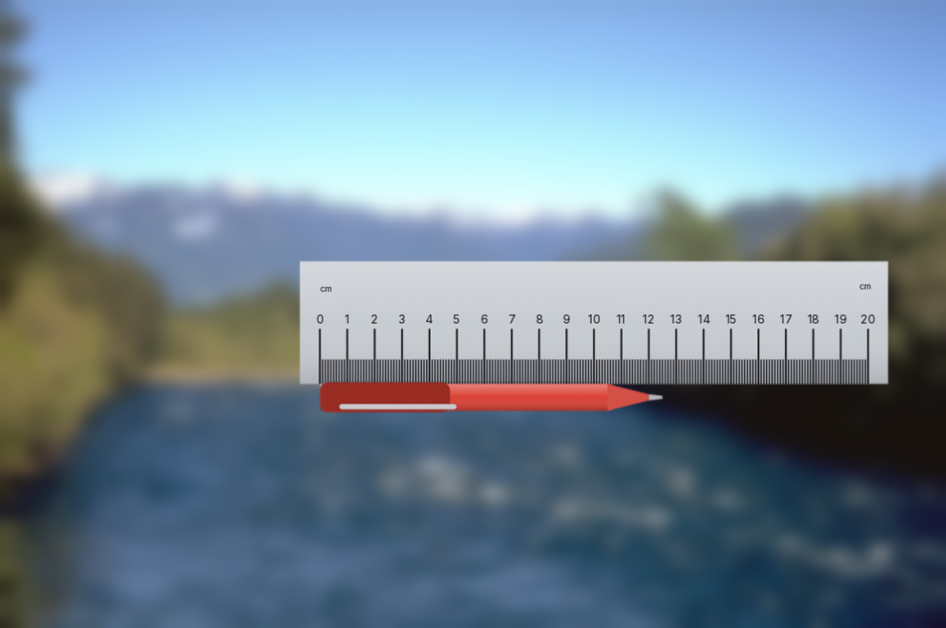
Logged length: 12.5 cm
